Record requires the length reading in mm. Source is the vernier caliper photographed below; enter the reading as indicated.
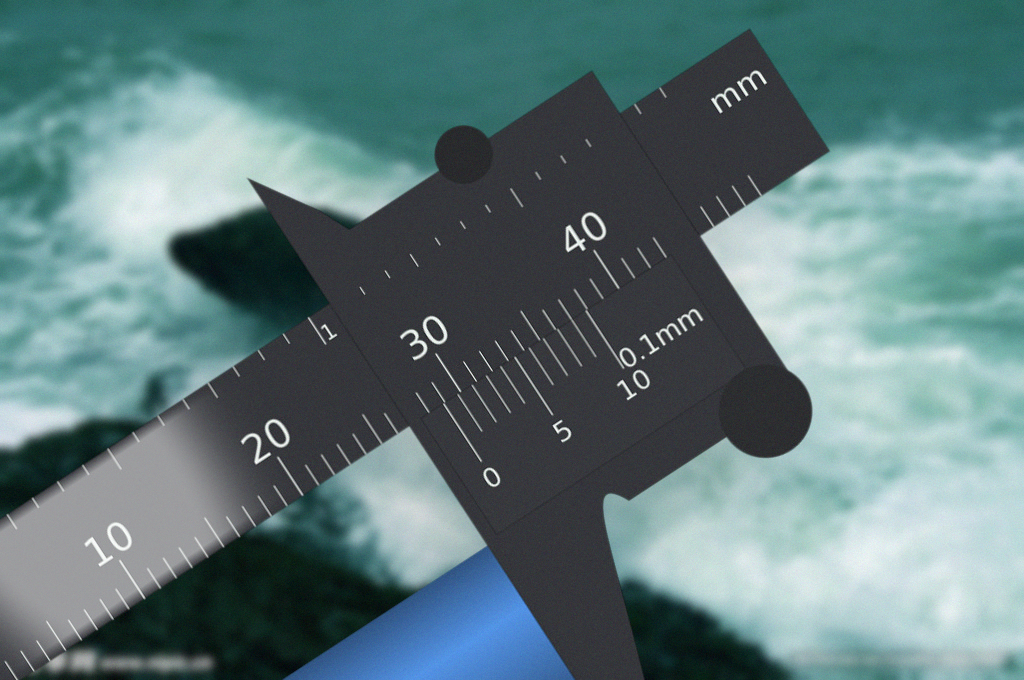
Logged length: 28.9 mm
